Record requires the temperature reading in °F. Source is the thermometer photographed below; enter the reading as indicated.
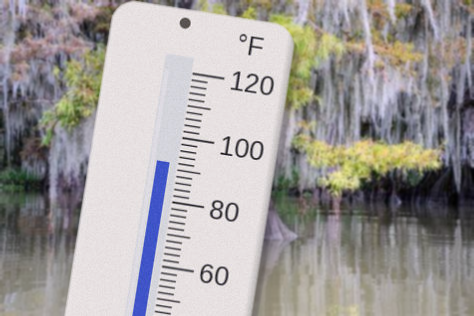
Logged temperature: 92 °F
